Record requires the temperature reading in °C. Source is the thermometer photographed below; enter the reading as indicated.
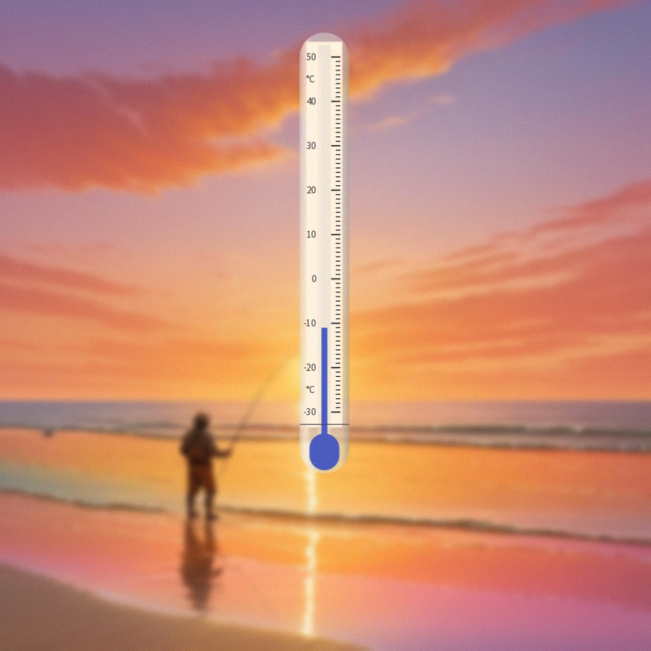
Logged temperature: -11 °C
